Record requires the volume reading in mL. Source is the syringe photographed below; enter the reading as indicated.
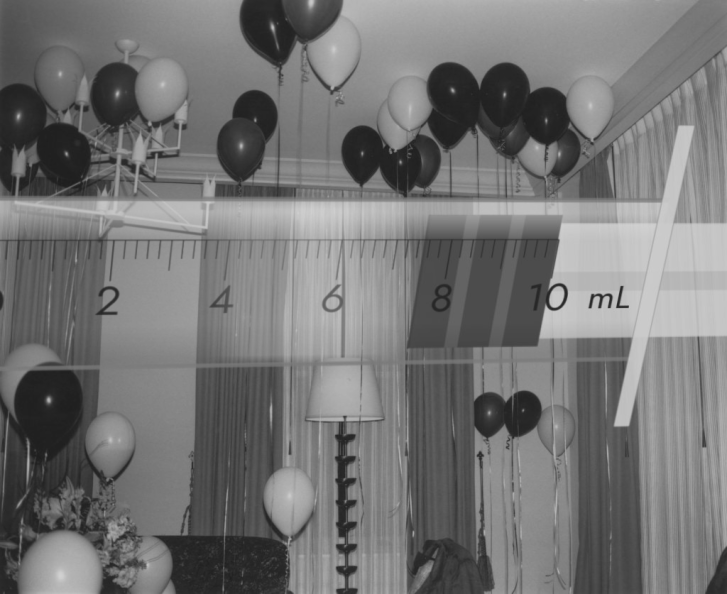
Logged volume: 7.5 mL
